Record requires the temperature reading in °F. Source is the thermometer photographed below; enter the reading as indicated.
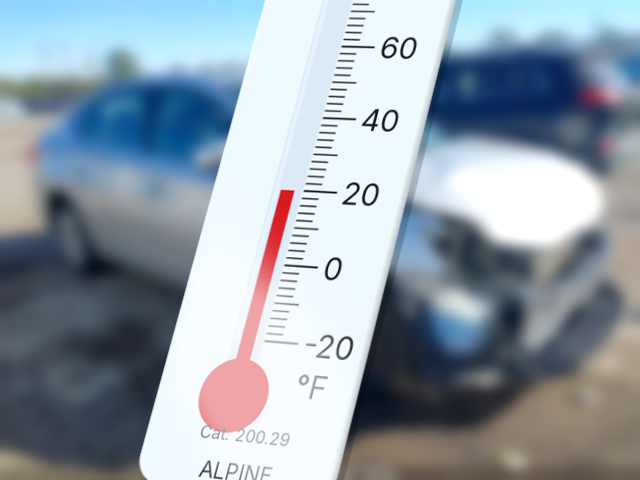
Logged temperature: 20 °F
